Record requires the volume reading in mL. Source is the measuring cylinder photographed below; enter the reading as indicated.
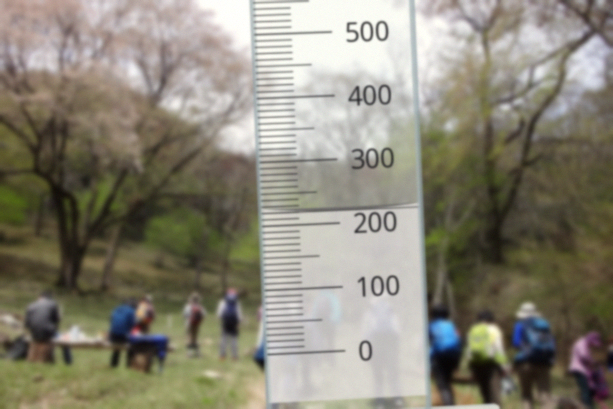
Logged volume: 220 mL
